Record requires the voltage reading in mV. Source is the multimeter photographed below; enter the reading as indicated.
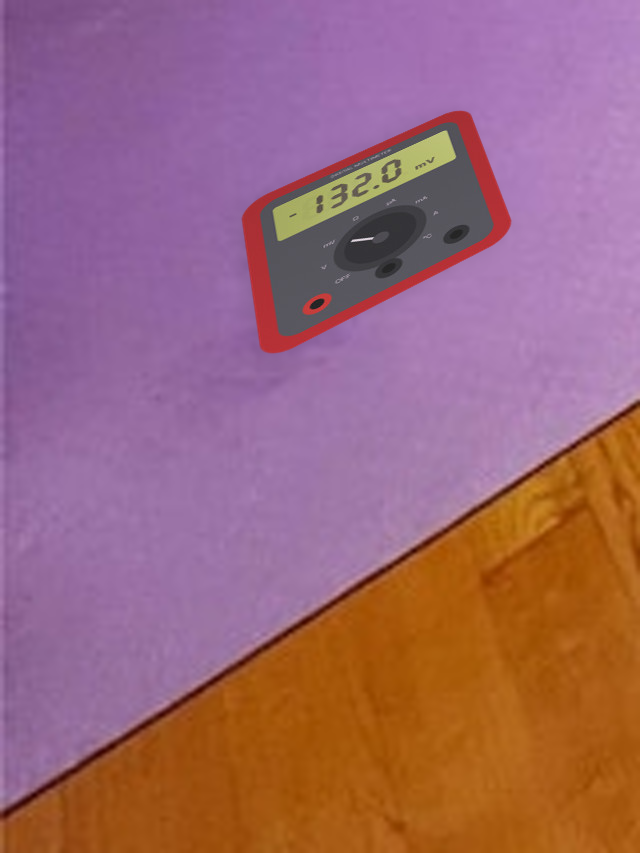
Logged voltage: -132.0 mV
